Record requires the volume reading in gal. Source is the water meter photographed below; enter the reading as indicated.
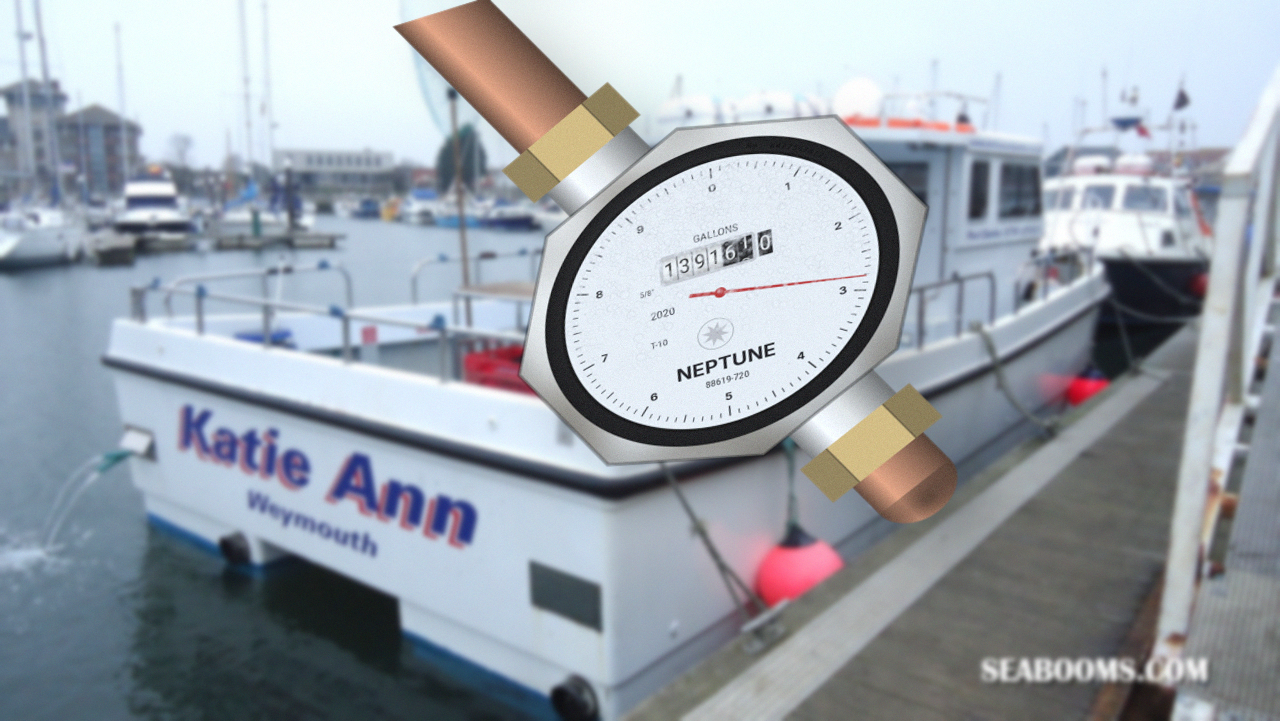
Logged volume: 1391612.8 gal
